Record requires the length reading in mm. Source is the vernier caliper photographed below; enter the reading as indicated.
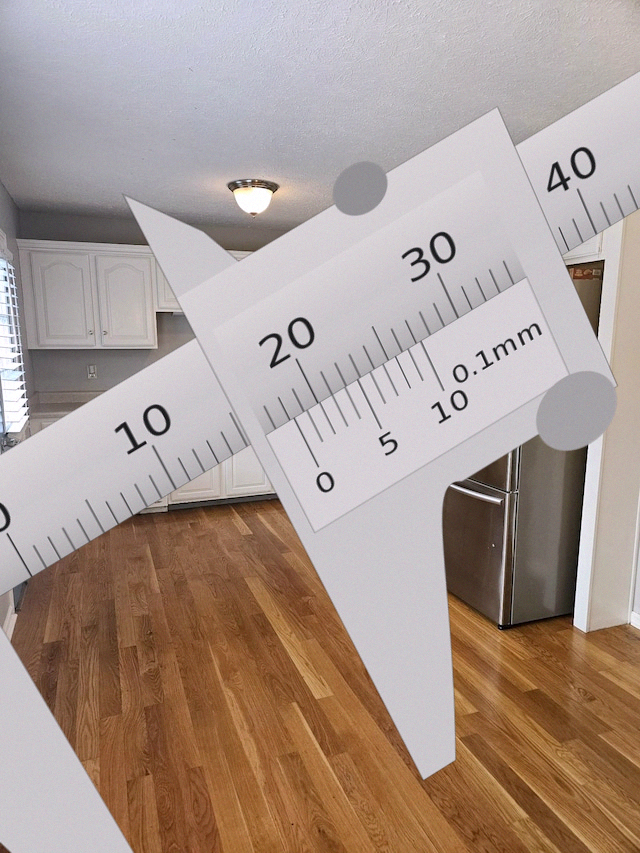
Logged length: 18.3 mm
